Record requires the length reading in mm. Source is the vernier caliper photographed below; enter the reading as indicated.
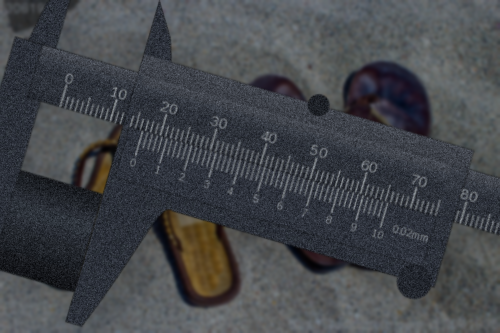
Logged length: 16.5 mm
